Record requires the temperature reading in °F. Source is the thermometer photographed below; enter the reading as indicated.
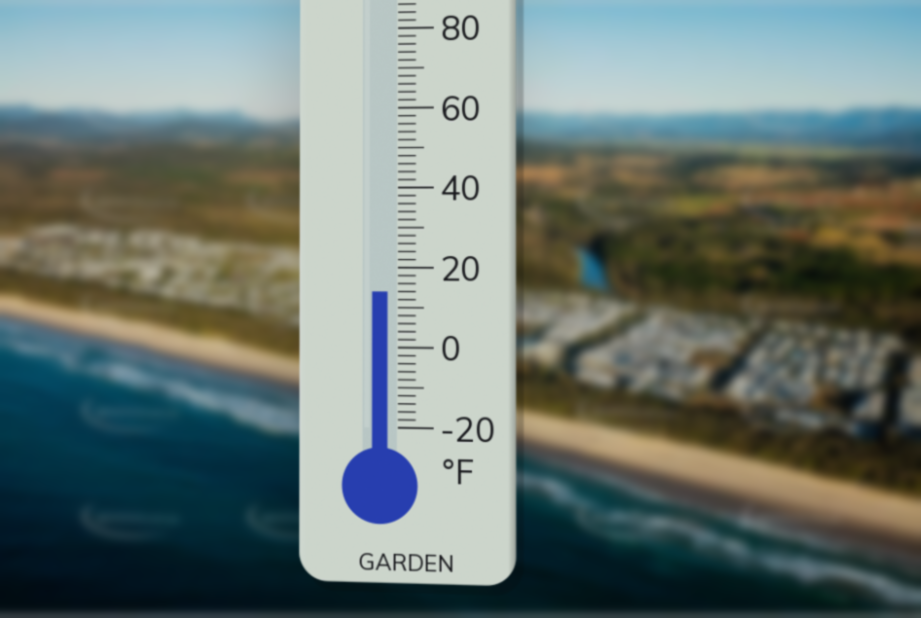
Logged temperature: 14 °F
